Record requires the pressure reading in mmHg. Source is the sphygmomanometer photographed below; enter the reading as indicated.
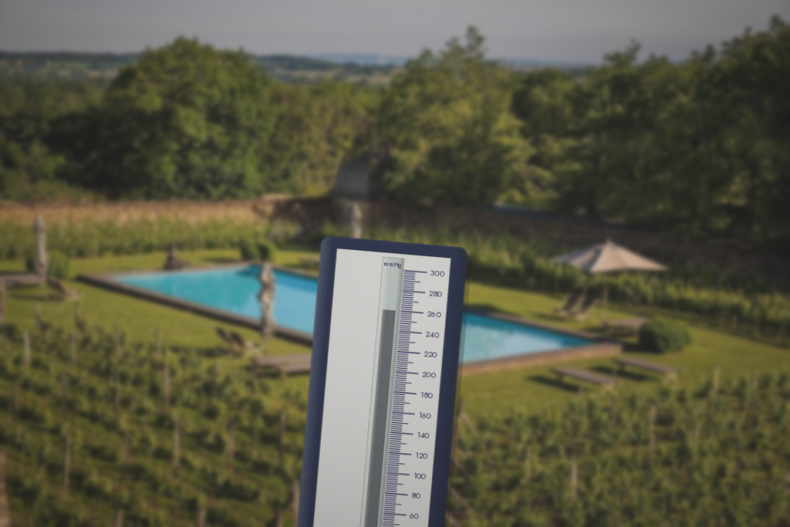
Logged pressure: 260 mmHg
